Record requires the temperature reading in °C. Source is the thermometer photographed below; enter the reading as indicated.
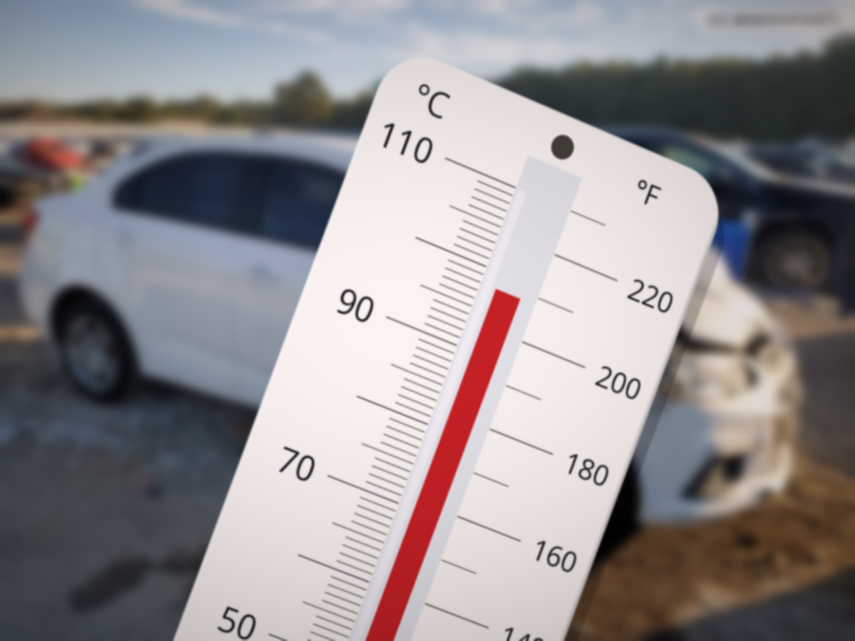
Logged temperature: 98 °C
